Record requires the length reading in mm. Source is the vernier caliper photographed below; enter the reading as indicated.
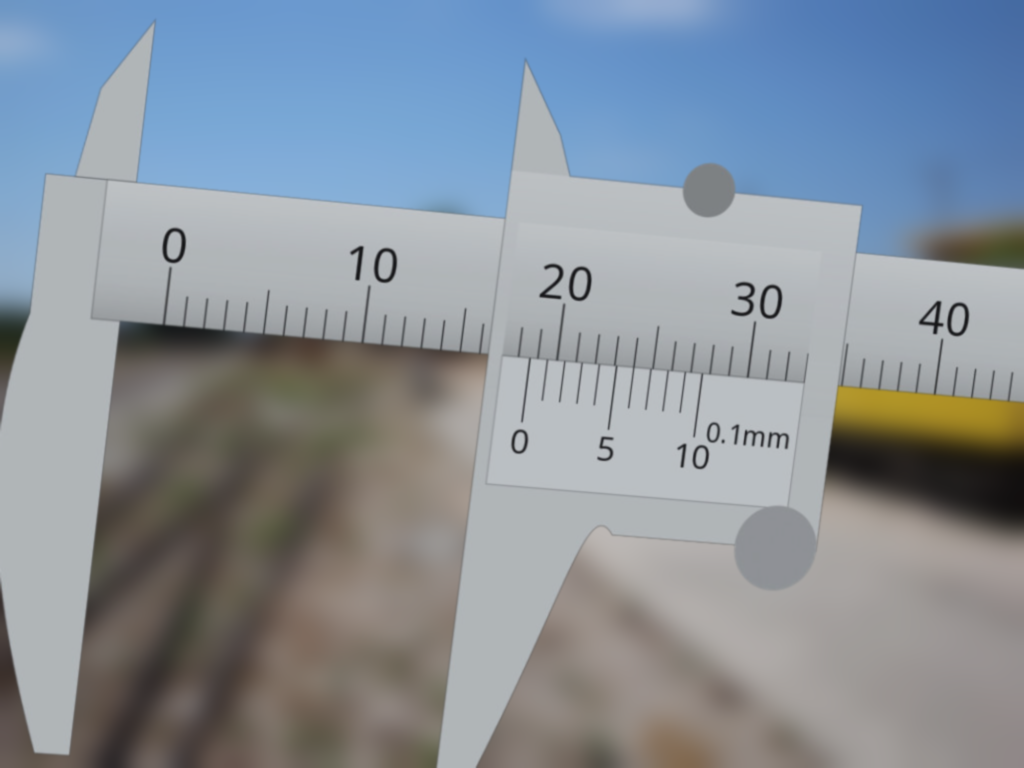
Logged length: 18.6 mm
